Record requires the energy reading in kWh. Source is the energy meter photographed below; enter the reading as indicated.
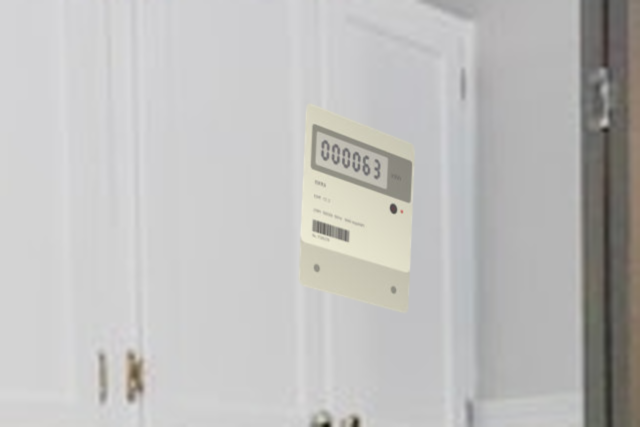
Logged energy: 63 kWh
